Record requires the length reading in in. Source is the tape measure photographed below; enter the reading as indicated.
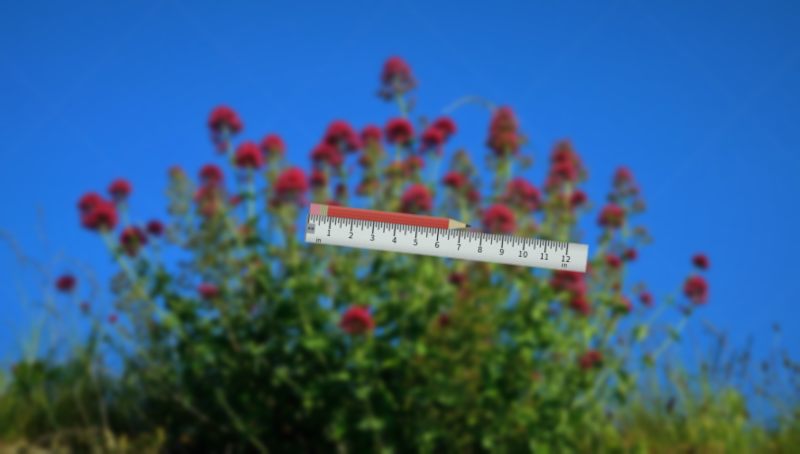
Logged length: 7.5 in
